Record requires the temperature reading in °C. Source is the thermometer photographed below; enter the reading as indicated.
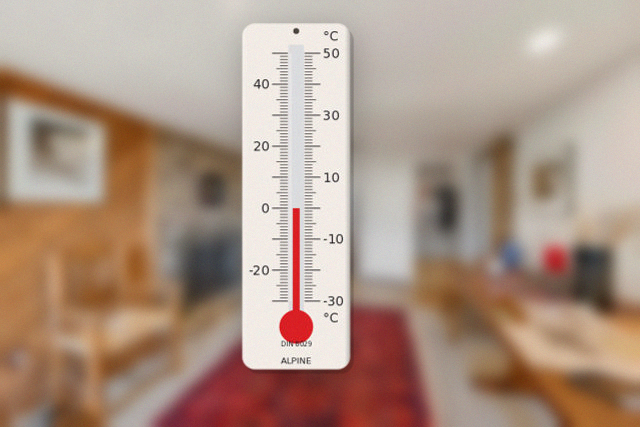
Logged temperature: 0 °C
